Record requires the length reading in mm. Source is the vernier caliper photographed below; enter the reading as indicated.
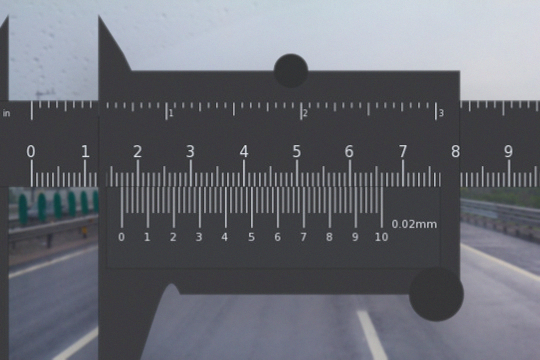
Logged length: 17.0 mm
